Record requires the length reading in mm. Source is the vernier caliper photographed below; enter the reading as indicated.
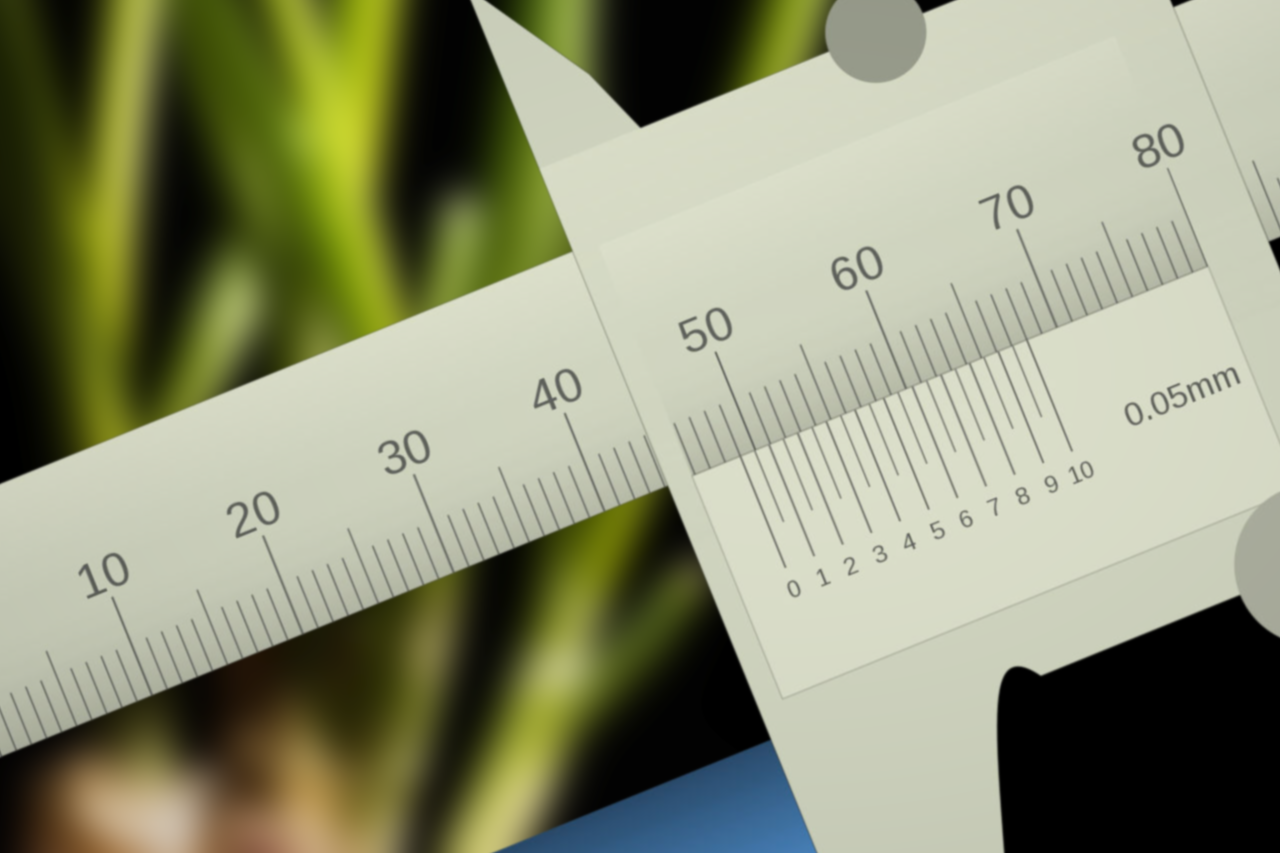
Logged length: 49.0 mm
